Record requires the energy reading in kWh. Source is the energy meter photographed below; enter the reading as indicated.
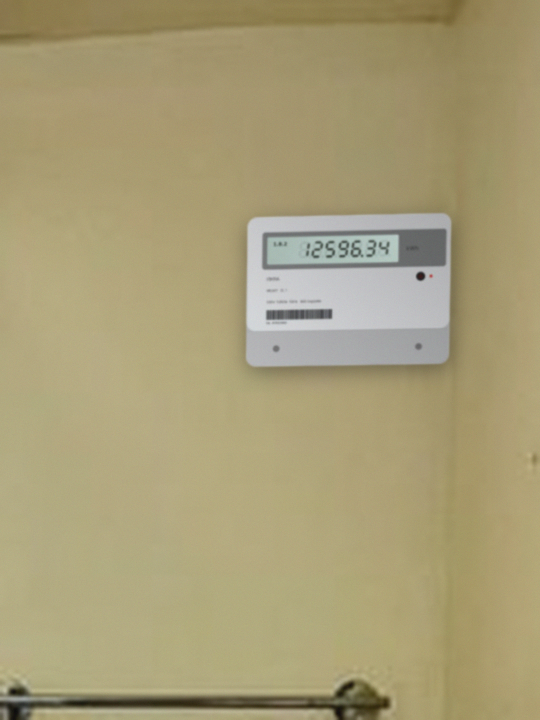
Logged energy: 12596.34 kWh
